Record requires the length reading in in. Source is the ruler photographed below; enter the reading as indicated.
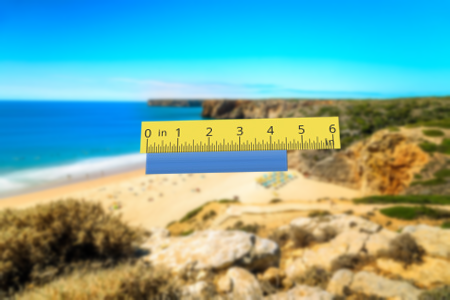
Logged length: 4.5 in
